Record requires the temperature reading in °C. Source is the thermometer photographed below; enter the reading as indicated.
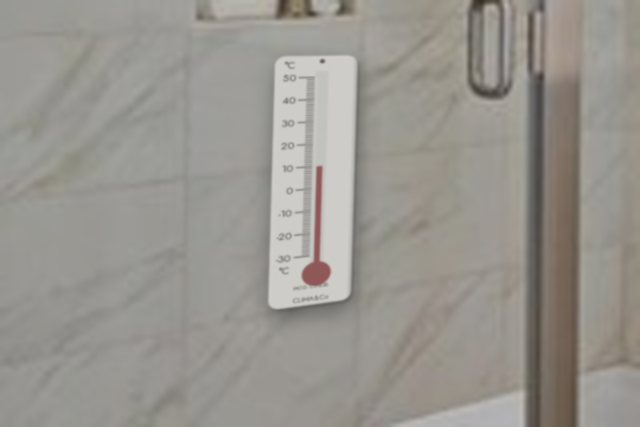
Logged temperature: 10 °C
